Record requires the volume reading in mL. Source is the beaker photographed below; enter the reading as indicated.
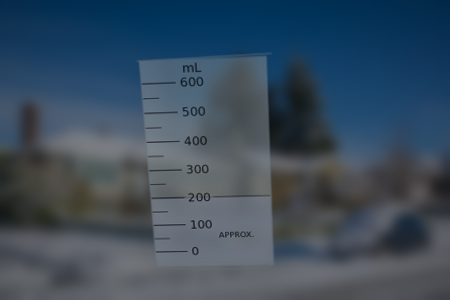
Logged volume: 200 mL
